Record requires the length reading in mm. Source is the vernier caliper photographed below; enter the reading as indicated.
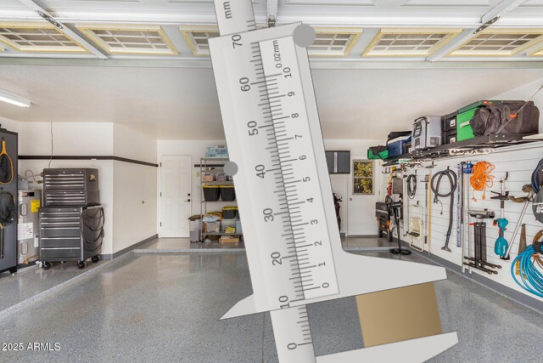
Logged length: 12.0 mm
